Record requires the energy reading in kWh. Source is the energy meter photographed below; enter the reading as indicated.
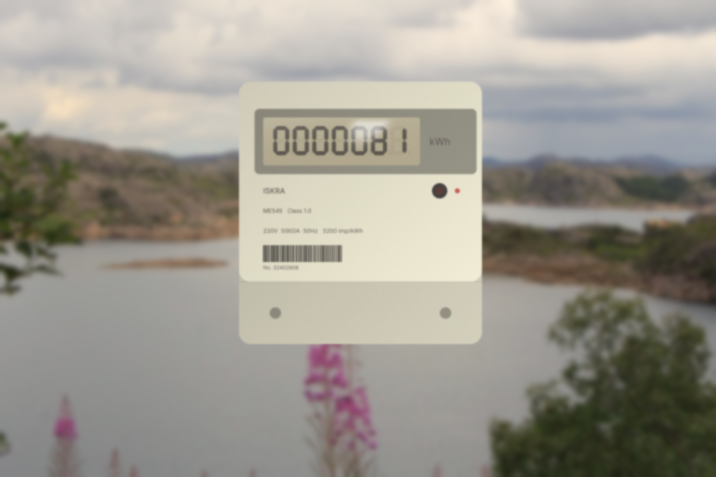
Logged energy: 81 kWh
